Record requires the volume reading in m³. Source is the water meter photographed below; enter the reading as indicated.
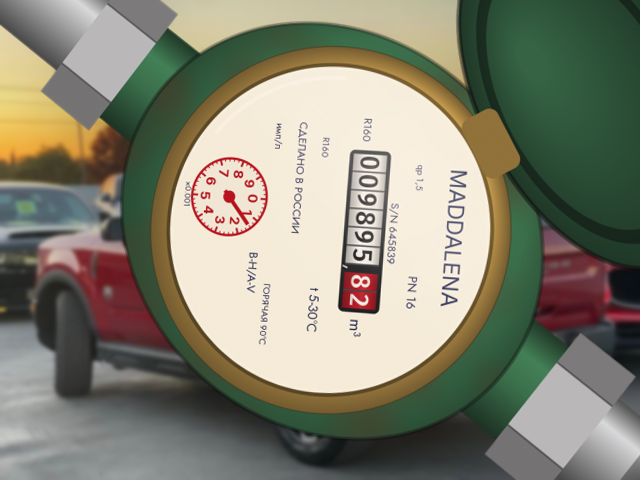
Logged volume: 9895.821 m³
